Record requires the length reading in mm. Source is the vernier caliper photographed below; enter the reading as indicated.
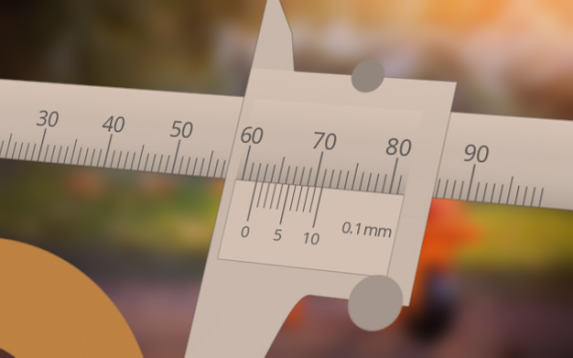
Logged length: 62.0 mm
